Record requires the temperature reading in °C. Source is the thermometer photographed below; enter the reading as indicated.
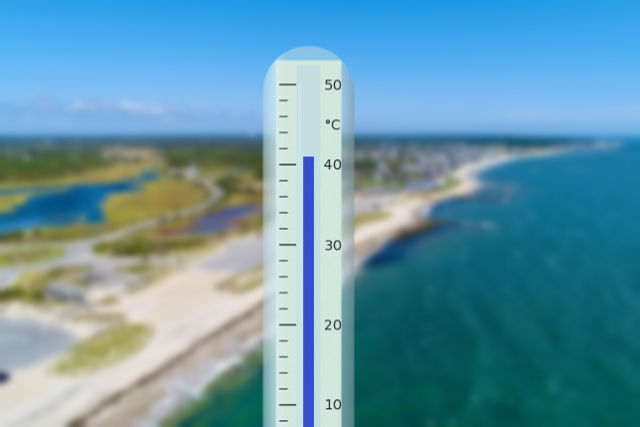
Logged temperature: 41 °C
